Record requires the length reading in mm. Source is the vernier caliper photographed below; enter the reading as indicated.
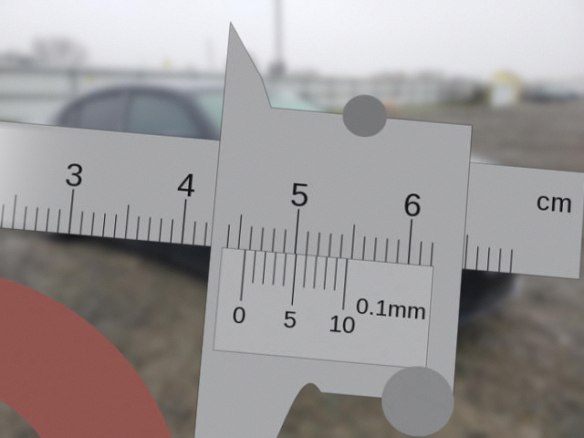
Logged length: 45.6 mm
